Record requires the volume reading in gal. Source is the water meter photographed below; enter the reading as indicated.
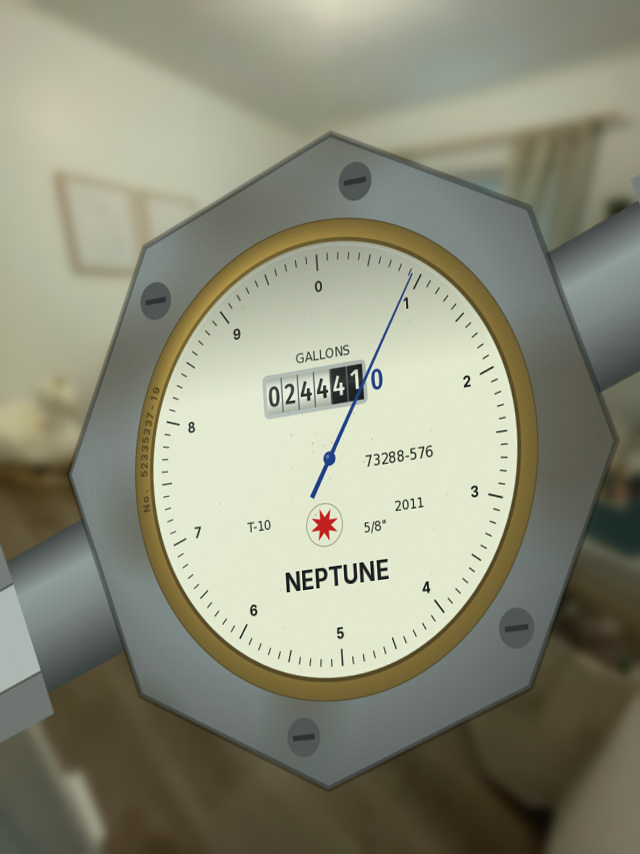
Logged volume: 244410.9 gal
